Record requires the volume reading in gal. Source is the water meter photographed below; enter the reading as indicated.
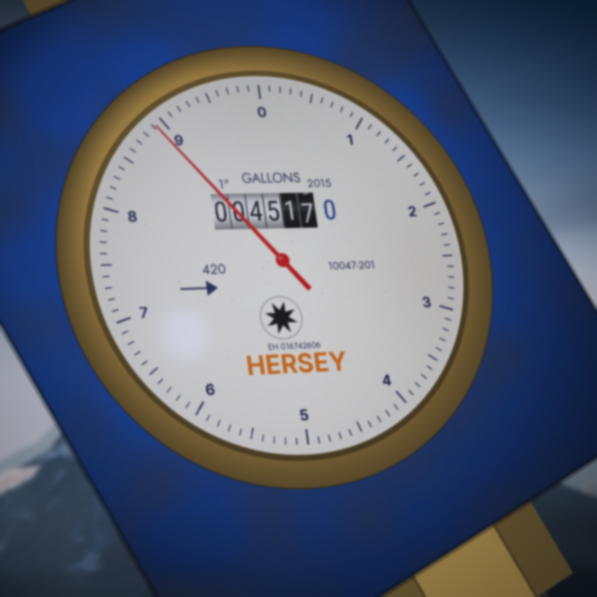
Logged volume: 45168.9 gal
